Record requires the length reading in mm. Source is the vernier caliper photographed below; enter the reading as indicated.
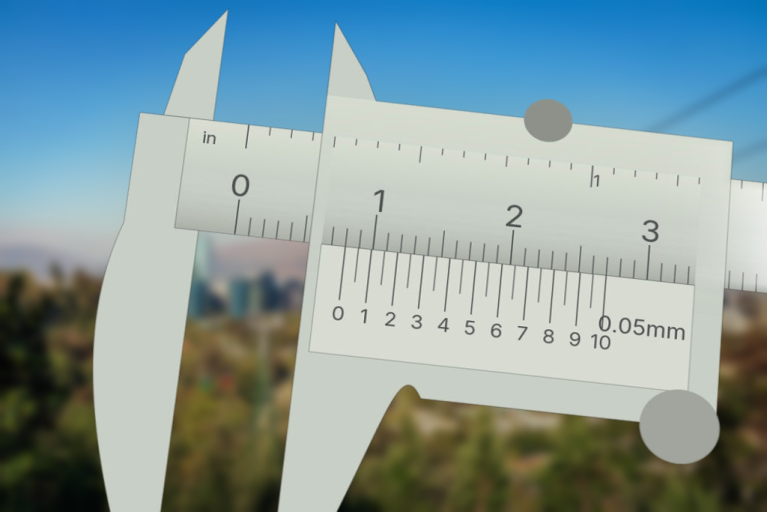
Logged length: 8.0 mm
